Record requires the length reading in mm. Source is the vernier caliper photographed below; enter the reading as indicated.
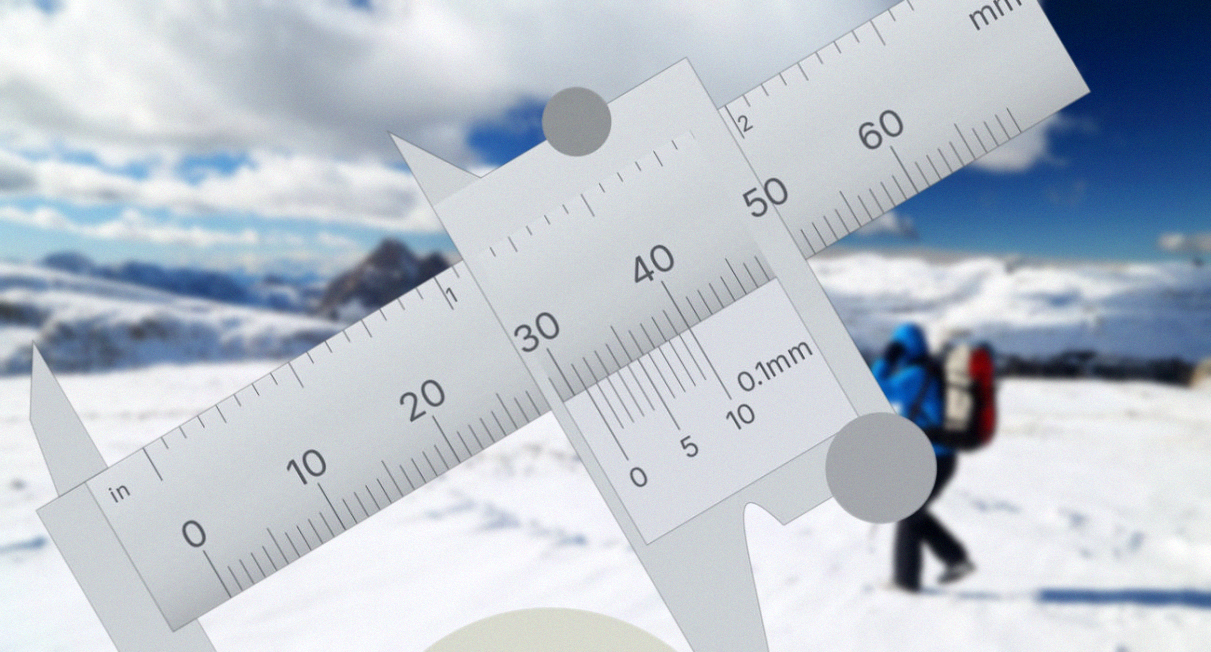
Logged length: 31.0 mm
